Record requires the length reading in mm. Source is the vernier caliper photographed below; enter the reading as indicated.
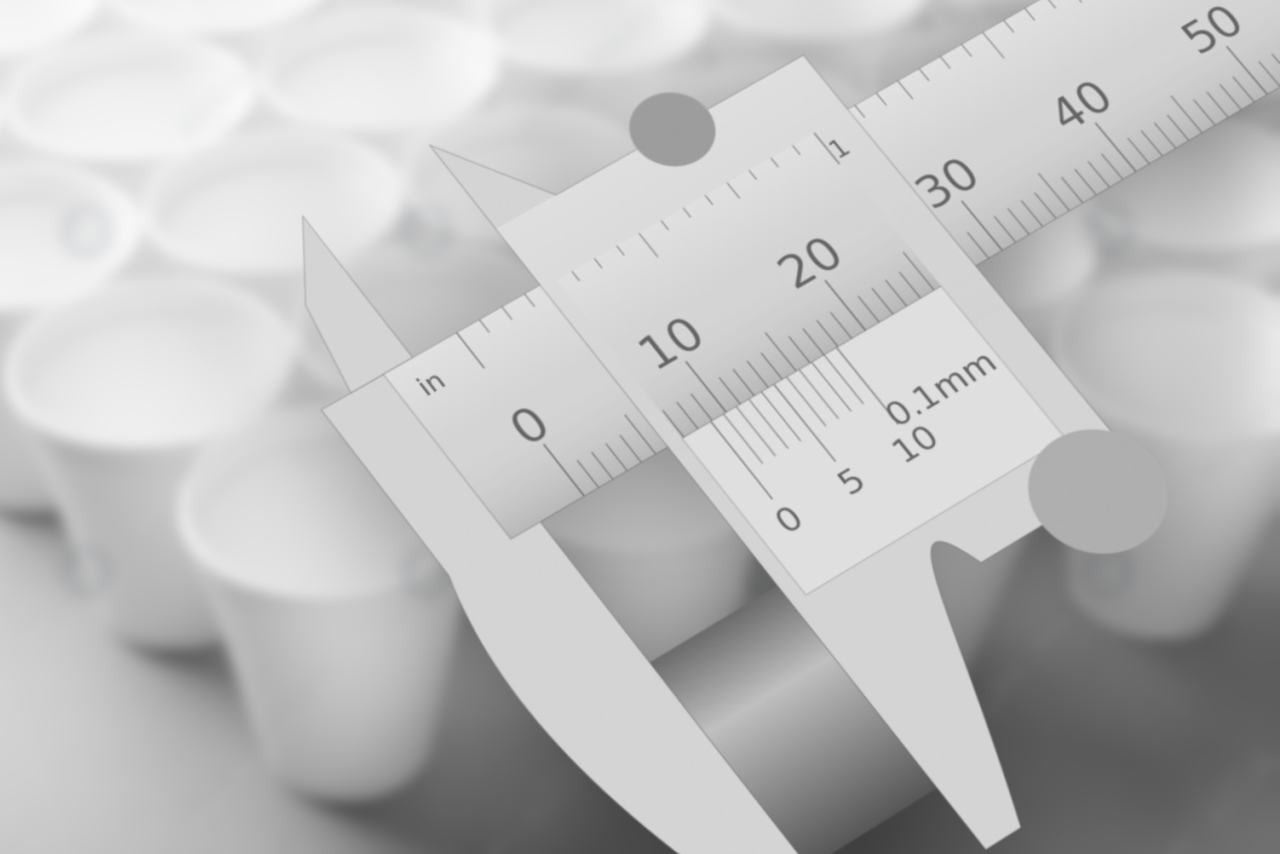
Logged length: 8.9 mm
